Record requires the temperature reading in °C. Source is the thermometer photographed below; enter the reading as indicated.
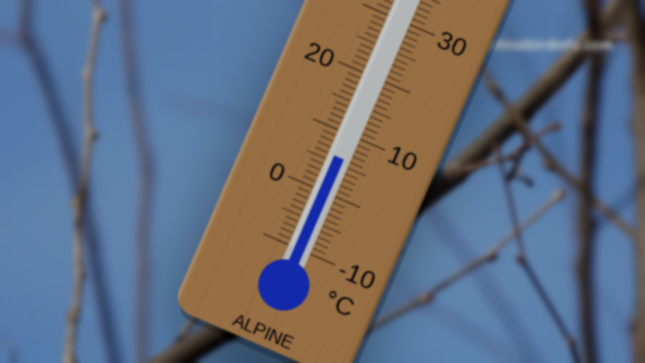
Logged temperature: 6 °C
